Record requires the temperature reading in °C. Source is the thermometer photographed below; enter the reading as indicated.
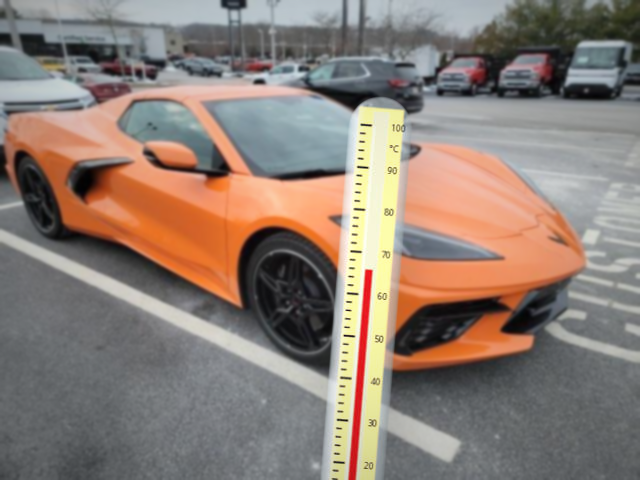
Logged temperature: 66 °C
